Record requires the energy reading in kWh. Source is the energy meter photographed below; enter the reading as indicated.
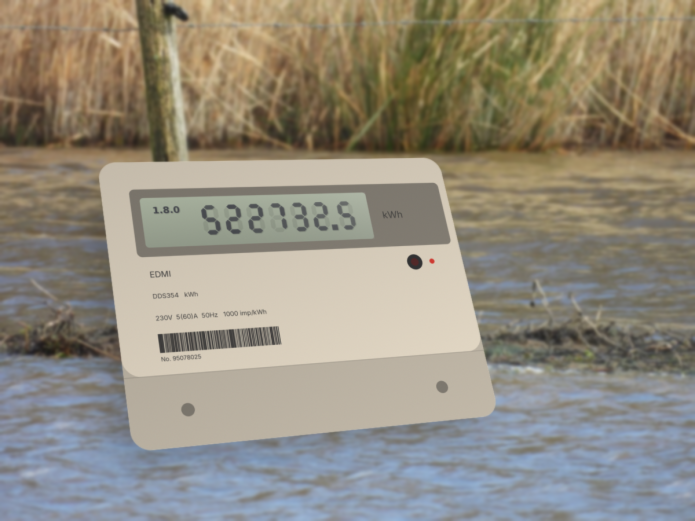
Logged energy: 522732.5 kWh
